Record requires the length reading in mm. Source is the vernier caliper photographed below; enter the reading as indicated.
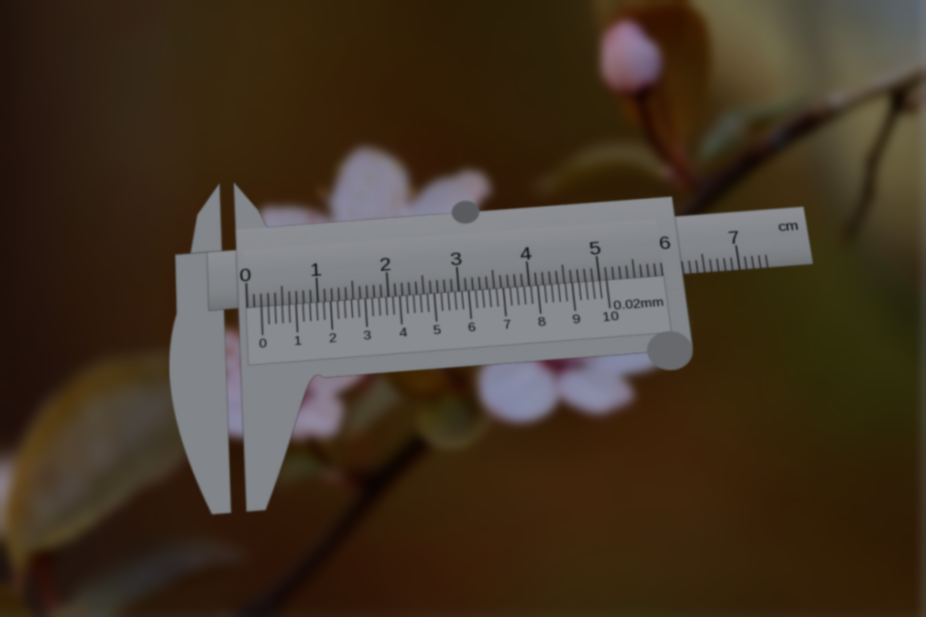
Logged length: 2.0 mm
